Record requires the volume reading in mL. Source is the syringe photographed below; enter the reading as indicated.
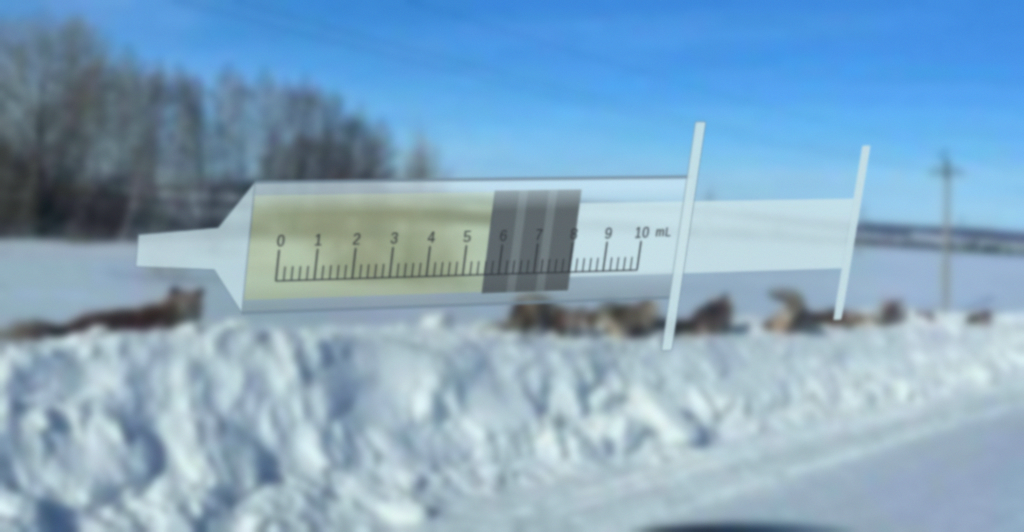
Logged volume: 5.6 mL
